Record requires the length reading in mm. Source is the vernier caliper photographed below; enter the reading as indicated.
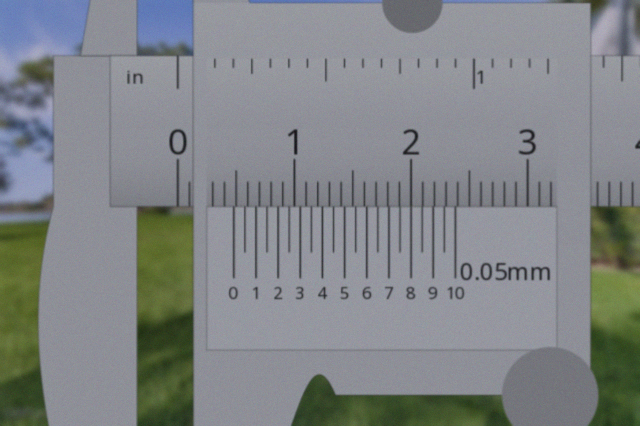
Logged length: 4.8 mm
